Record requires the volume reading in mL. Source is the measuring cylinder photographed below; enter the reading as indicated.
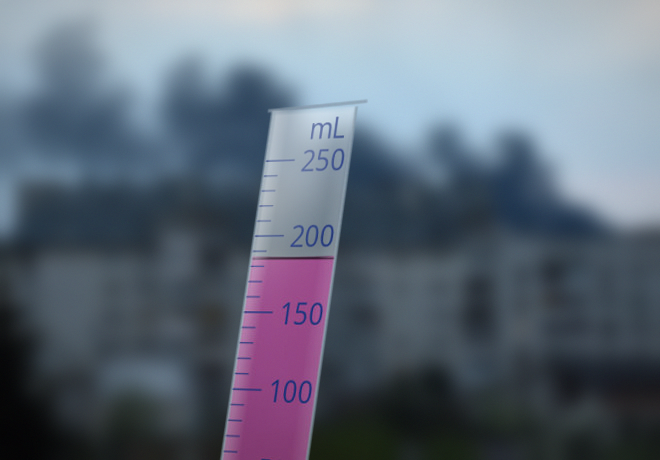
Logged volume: 185 mL
